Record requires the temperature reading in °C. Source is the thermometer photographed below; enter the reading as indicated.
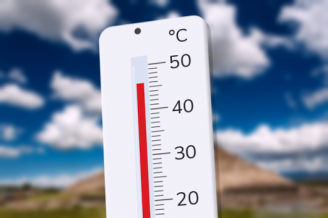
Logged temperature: 46 °C
